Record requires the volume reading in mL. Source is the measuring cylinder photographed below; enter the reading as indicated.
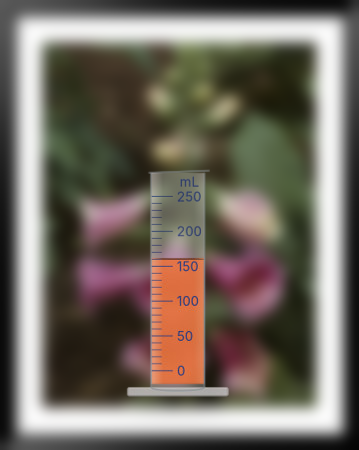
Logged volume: 160 mL
